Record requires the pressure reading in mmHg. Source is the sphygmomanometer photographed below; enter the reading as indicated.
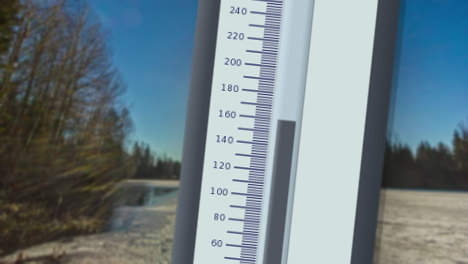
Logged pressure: 160 mmHg
